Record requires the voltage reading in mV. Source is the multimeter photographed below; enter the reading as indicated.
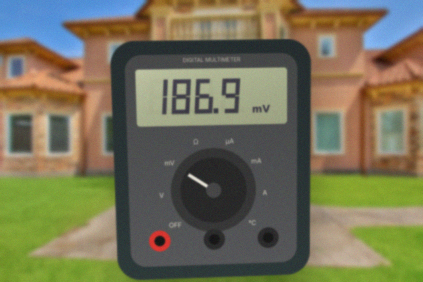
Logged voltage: 186.9 mV
